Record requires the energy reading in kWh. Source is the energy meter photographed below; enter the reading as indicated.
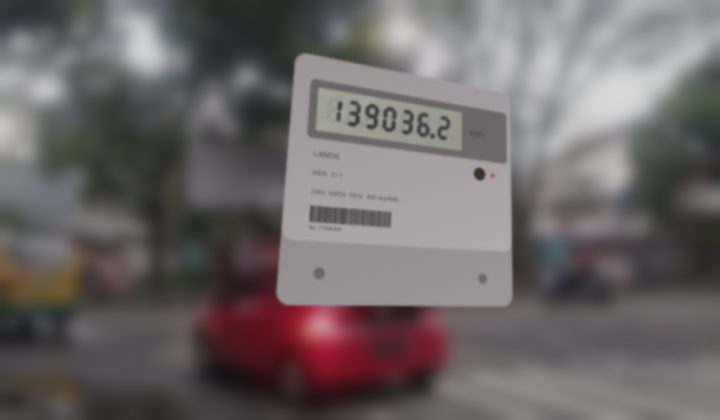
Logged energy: 139036.2 kWh
